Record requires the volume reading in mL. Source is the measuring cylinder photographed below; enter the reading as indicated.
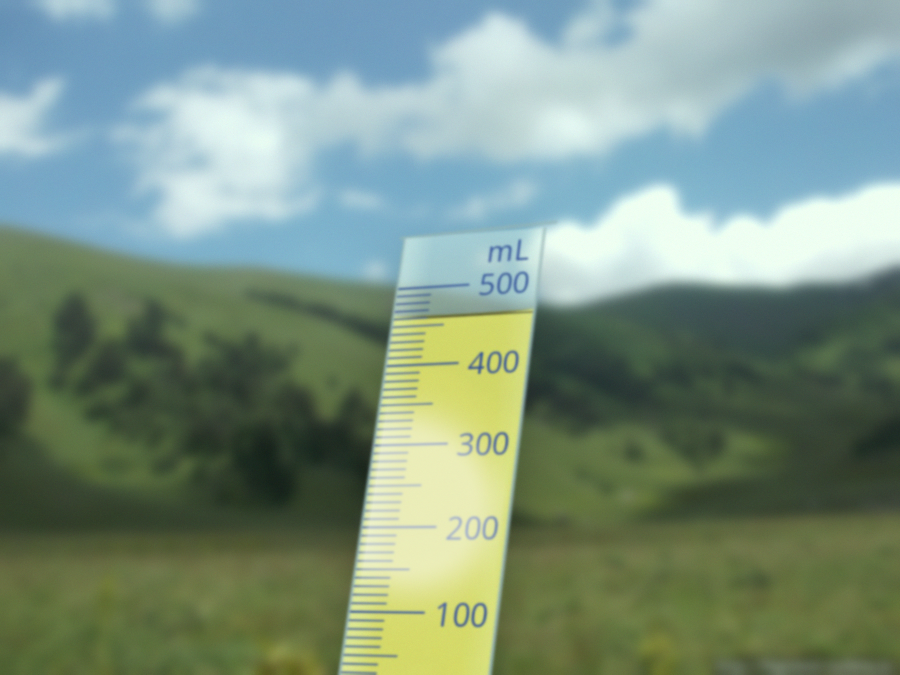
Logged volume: 460 mL
